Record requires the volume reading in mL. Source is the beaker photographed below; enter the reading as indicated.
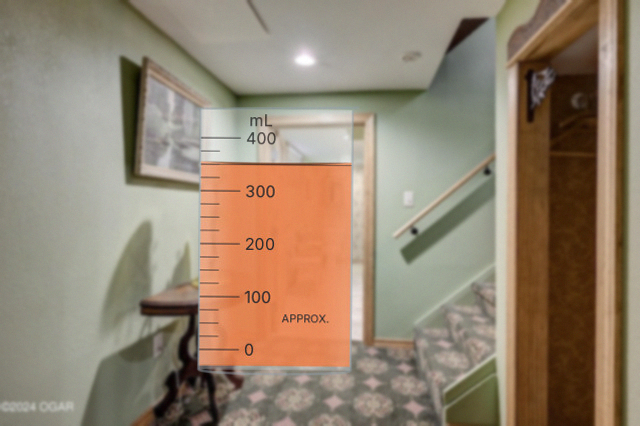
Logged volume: 350 mL
